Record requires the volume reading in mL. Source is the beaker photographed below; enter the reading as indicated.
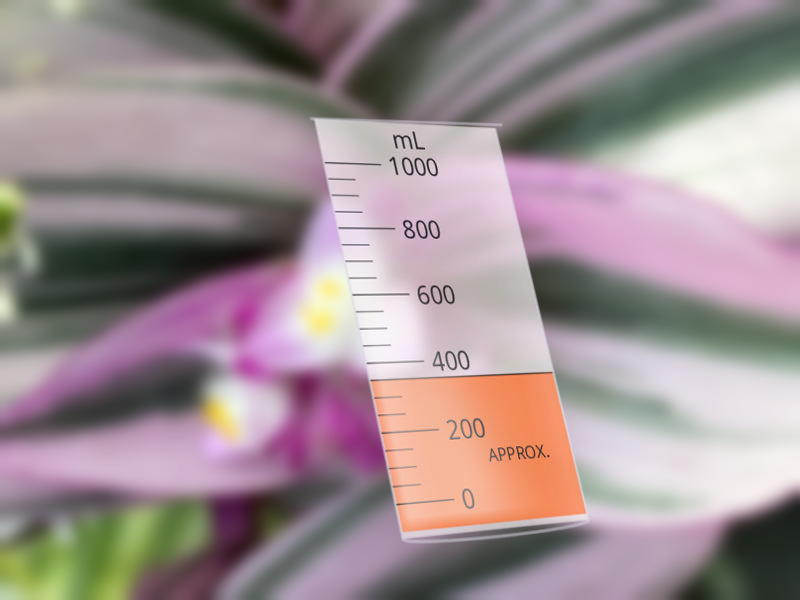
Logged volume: 350 mL
